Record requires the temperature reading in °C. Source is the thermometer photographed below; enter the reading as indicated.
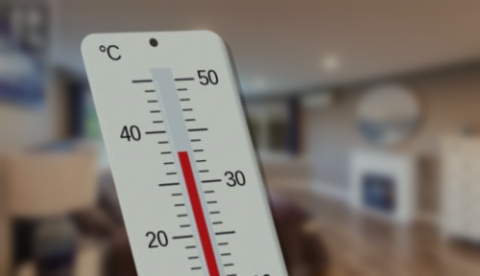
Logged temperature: 36 °C
